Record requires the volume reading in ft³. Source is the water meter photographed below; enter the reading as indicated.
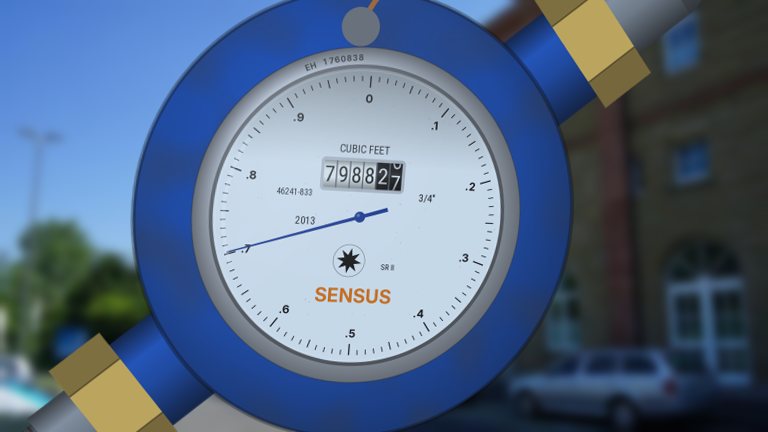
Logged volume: 798826.70 ft³
